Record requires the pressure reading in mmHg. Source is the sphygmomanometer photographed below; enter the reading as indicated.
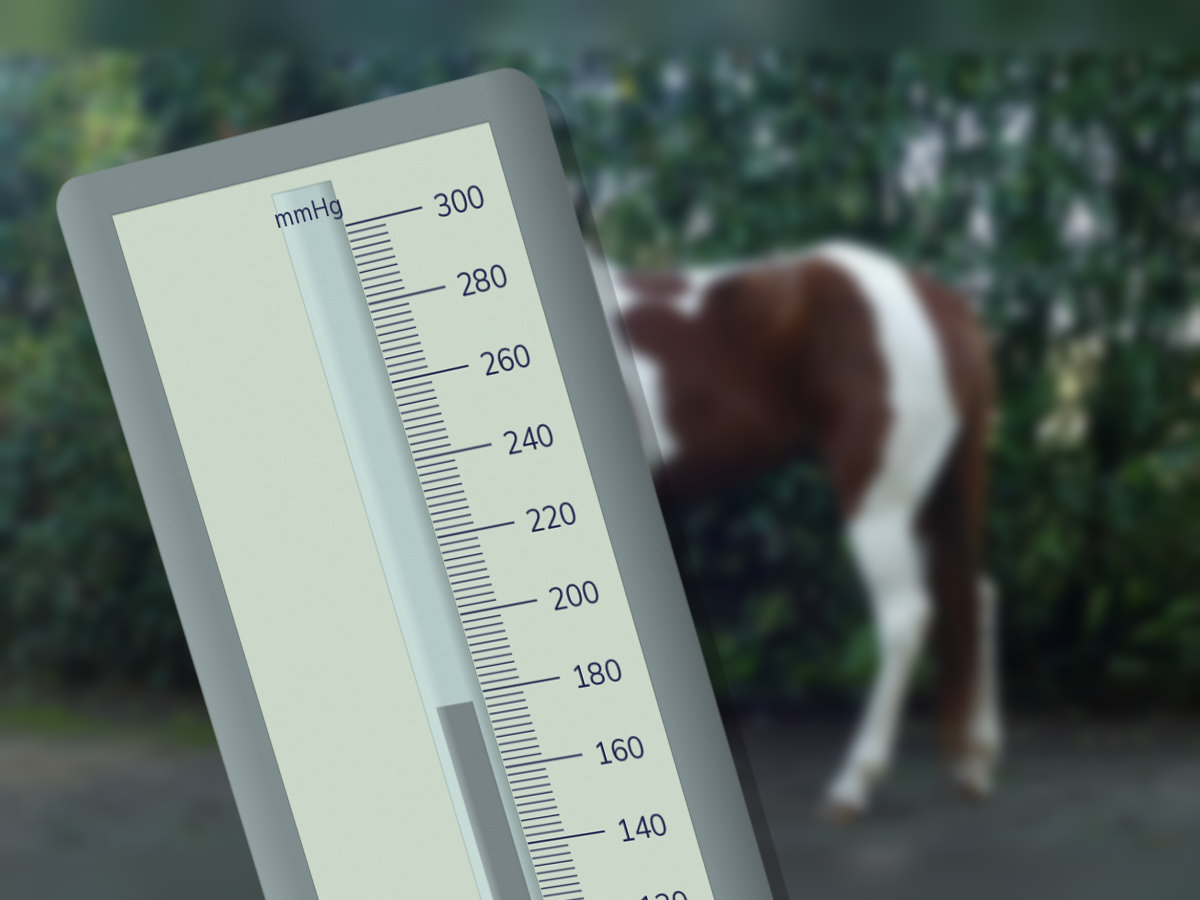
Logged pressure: 178 mmHg
